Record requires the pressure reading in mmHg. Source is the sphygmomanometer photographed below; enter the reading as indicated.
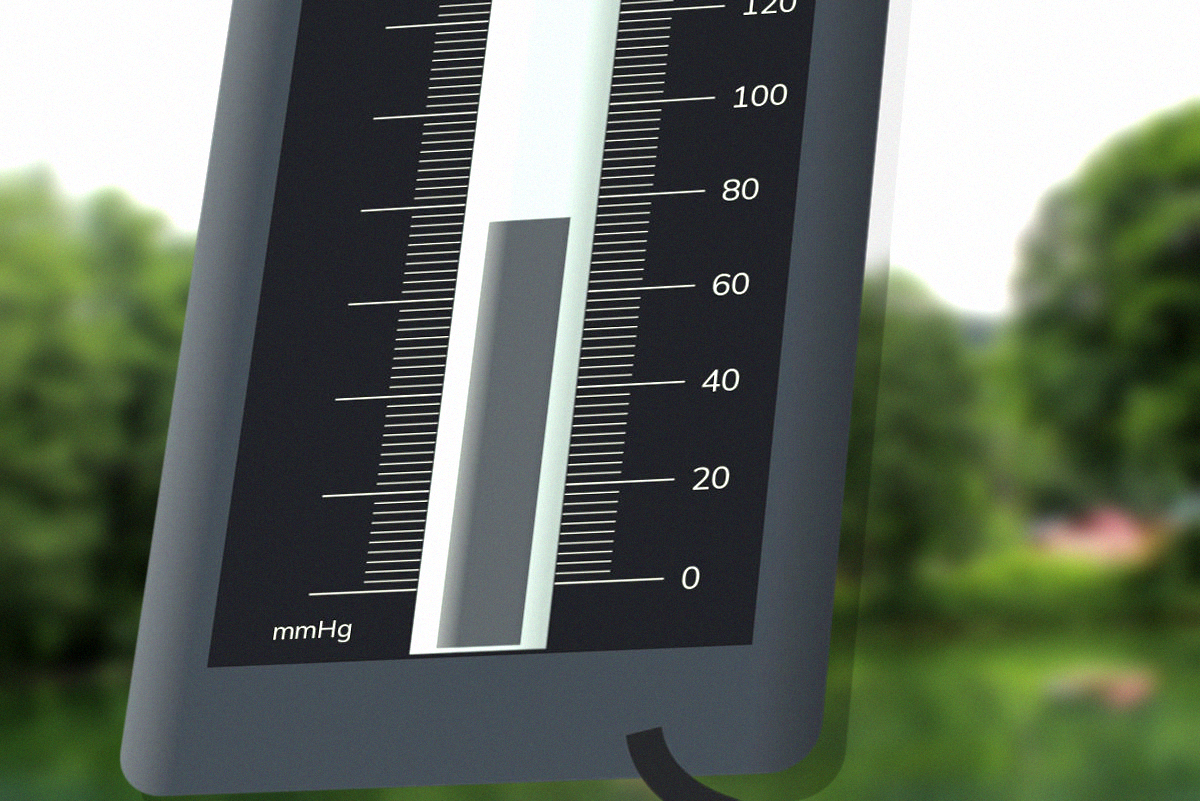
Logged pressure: 76 mmHg
